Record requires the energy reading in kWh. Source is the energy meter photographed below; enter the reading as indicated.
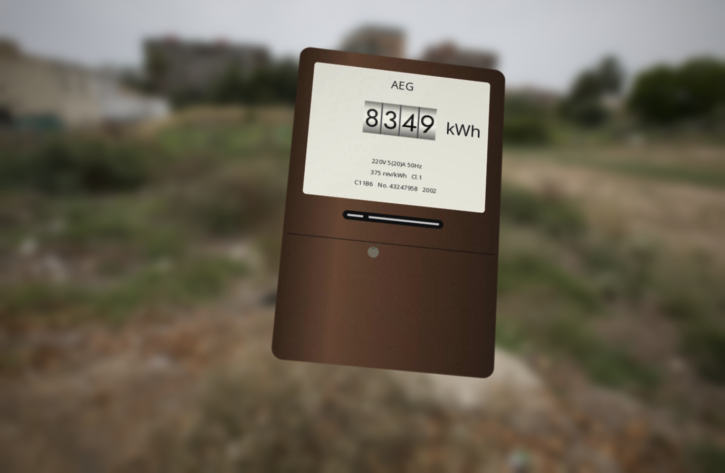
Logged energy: 8349 kWh
